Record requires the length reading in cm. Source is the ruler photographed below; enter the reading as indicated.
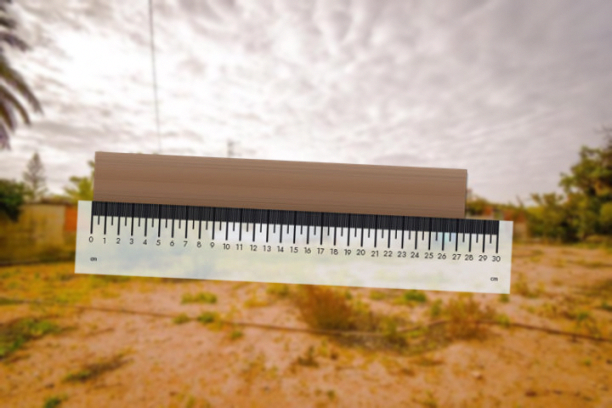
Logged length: 27.5 cm
